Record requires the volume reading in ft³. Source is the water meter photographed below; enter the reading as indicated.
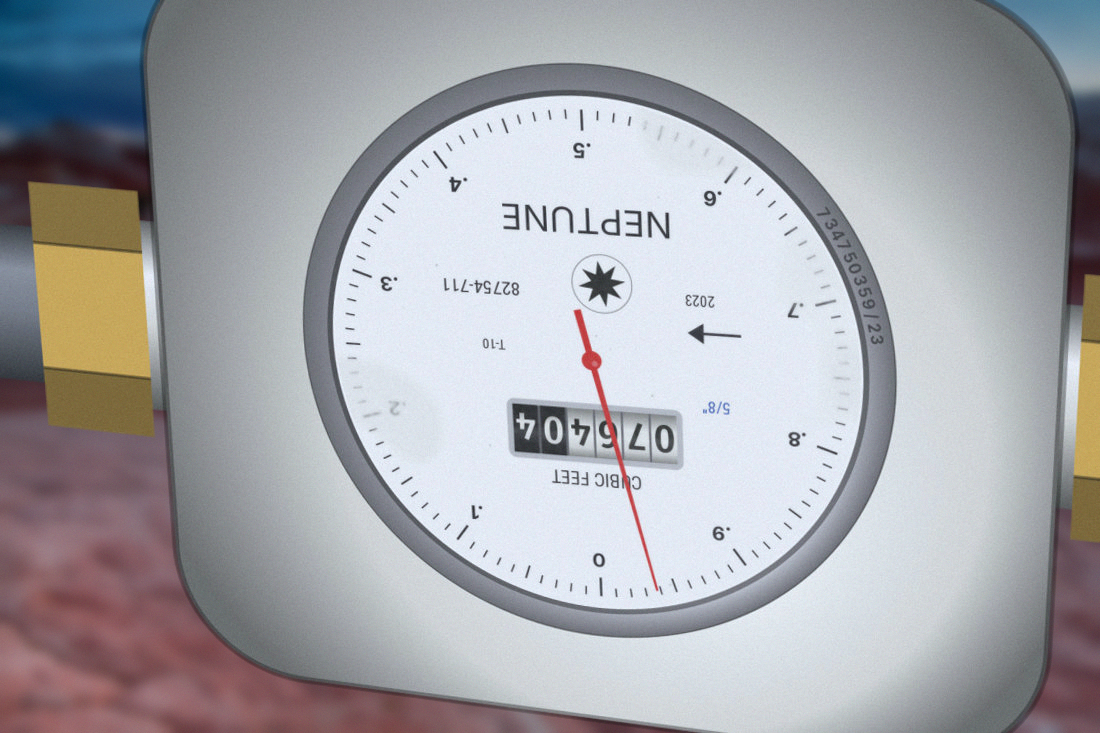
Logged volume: 76403.96 ft³
